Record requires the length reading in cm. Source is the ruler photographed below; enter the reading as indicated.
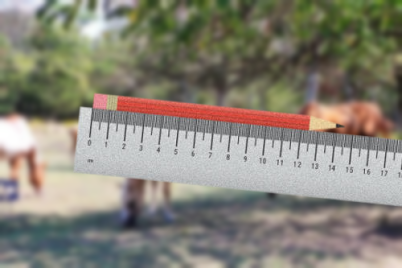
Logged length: 14.5 cm
